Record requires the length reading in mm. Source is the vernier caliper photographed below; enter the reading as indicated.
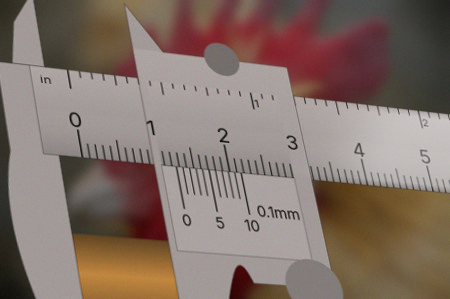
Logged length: 12.6 mm
